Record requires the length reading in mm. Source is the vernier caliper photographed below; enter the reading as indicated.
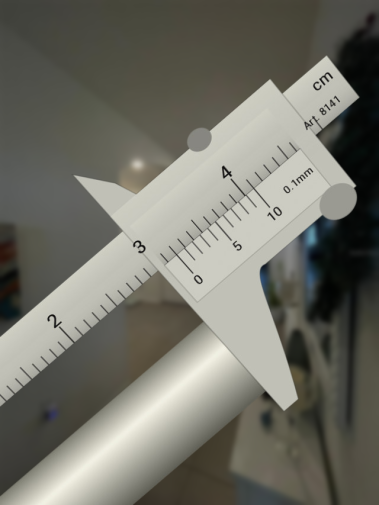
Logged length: 32.0 mm
